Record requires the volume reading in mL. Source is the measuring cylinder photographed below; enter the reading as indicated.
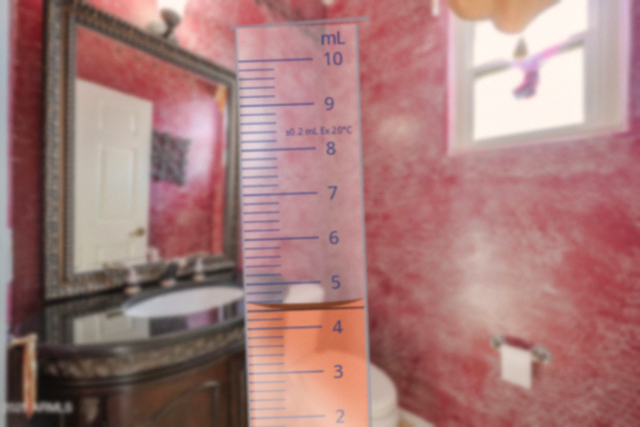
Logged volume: 4.4 mL
